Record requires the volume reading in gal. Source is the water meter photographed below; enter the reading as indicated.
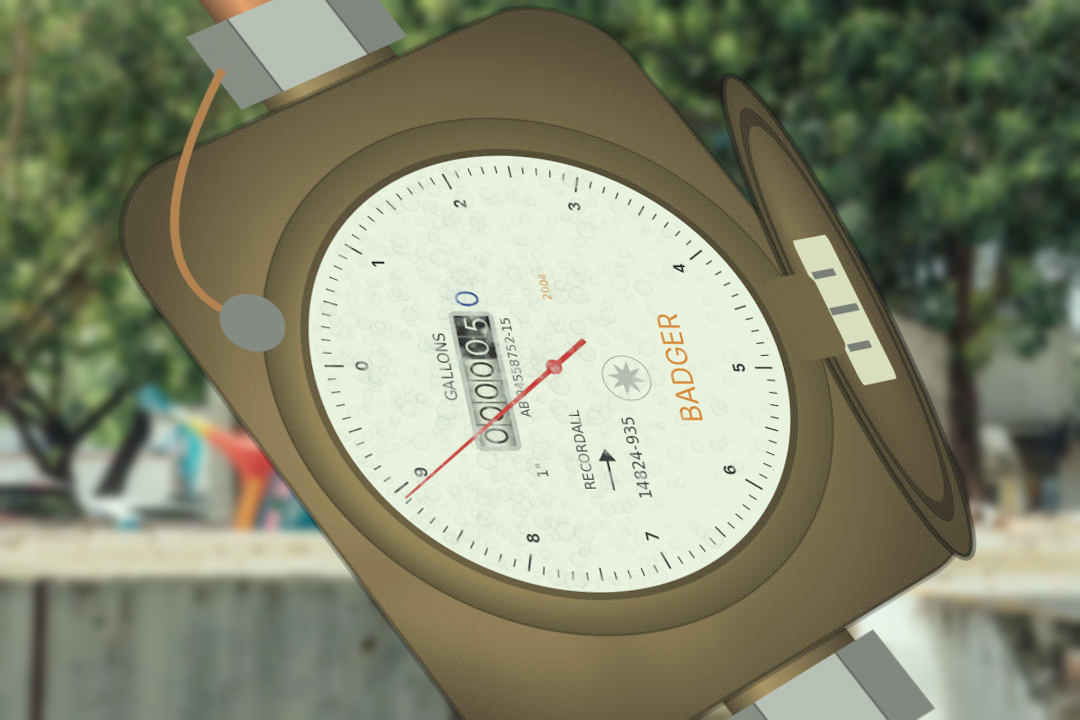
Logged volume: 48.9 gal
